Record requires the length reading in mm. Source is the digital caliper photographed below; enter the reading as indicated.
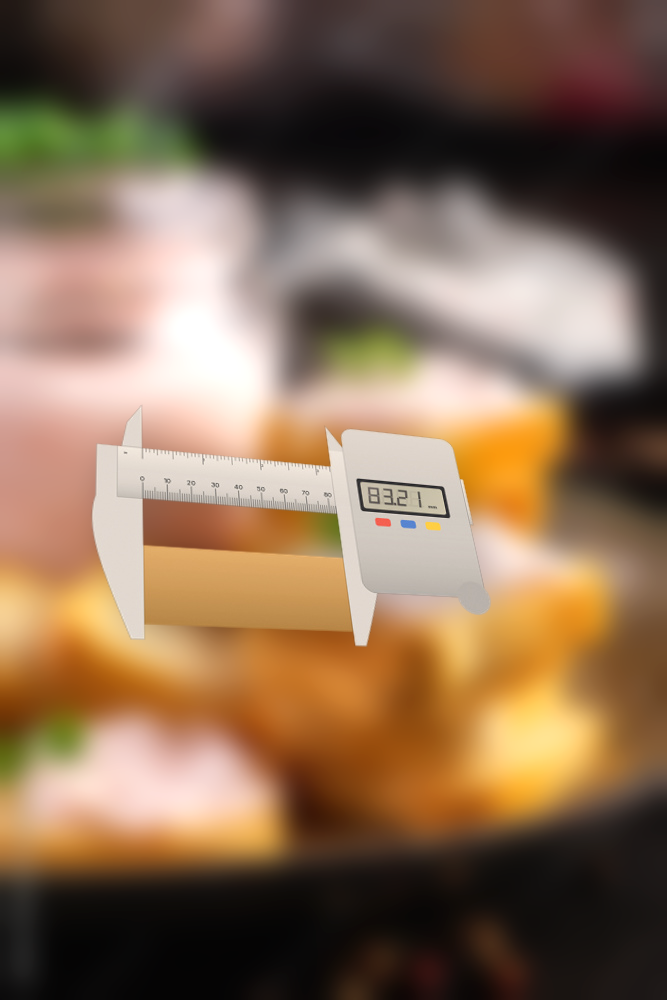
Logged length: 83.21 mm
